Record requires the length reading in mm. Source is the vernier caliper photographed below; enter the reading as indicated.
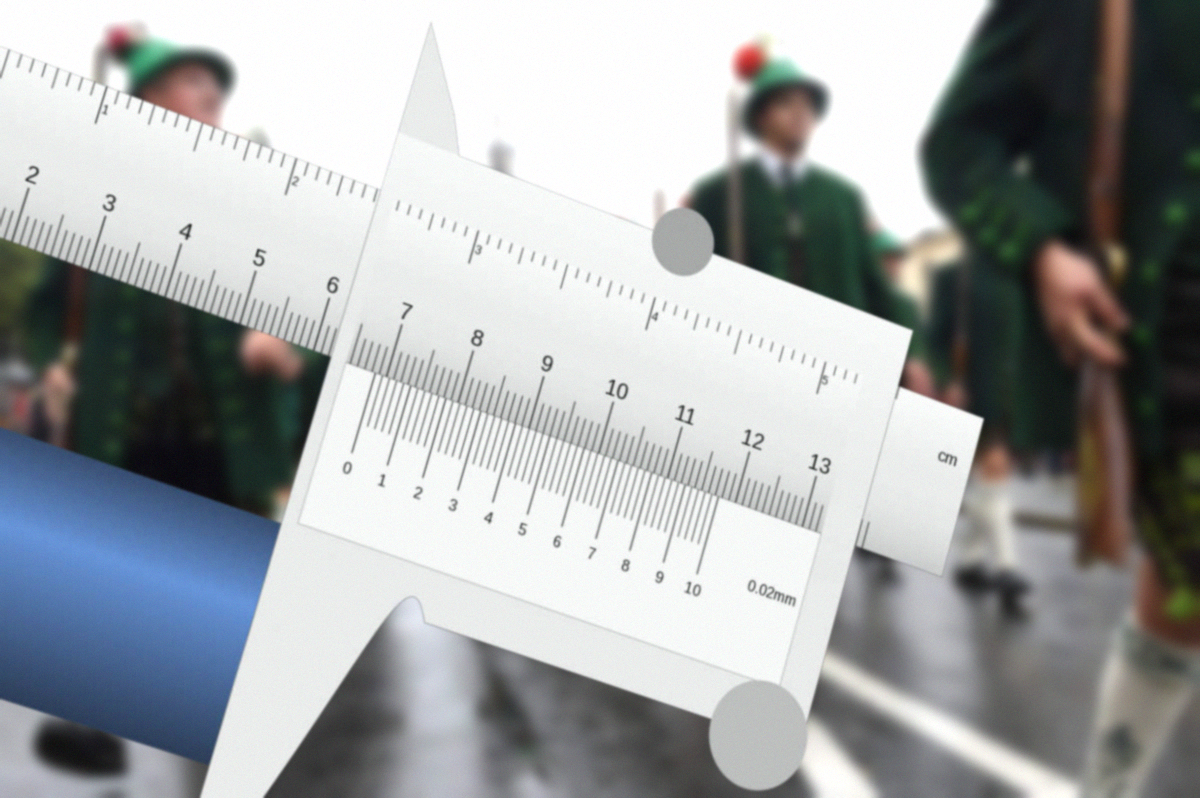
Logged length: 68.5 mm
